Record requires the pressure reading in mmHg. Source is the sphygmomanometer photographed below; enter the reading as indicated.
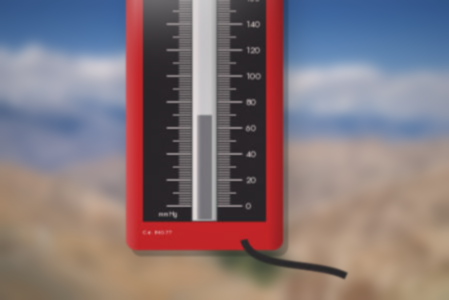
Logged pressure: 70 mmHg
